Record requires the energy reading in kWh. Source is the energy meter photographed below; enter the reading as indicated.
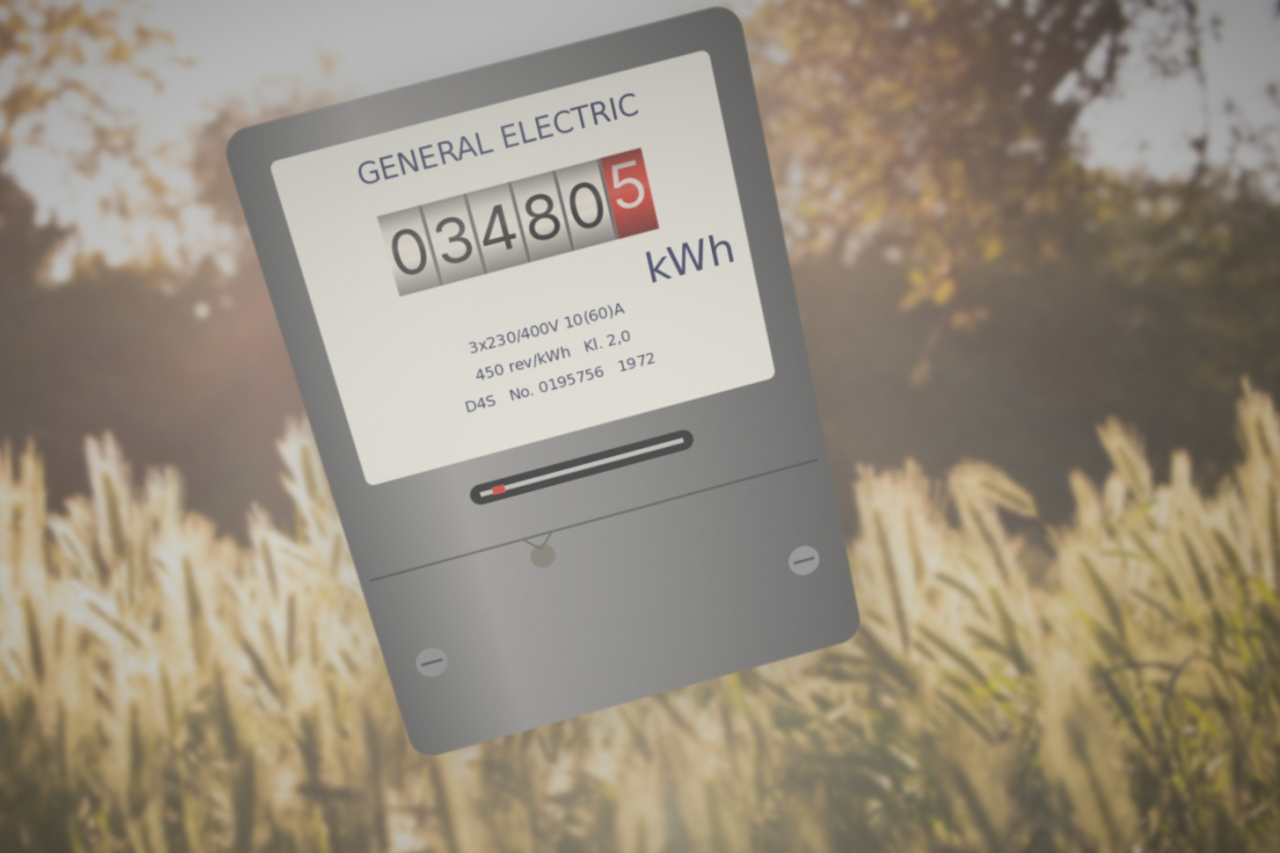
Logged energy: 3480.5 kWh
